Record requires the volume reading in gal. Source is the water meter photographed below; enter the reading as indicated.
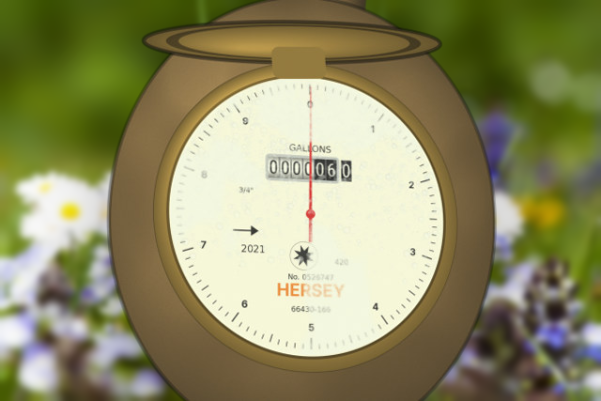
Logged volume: 60.0 gal
